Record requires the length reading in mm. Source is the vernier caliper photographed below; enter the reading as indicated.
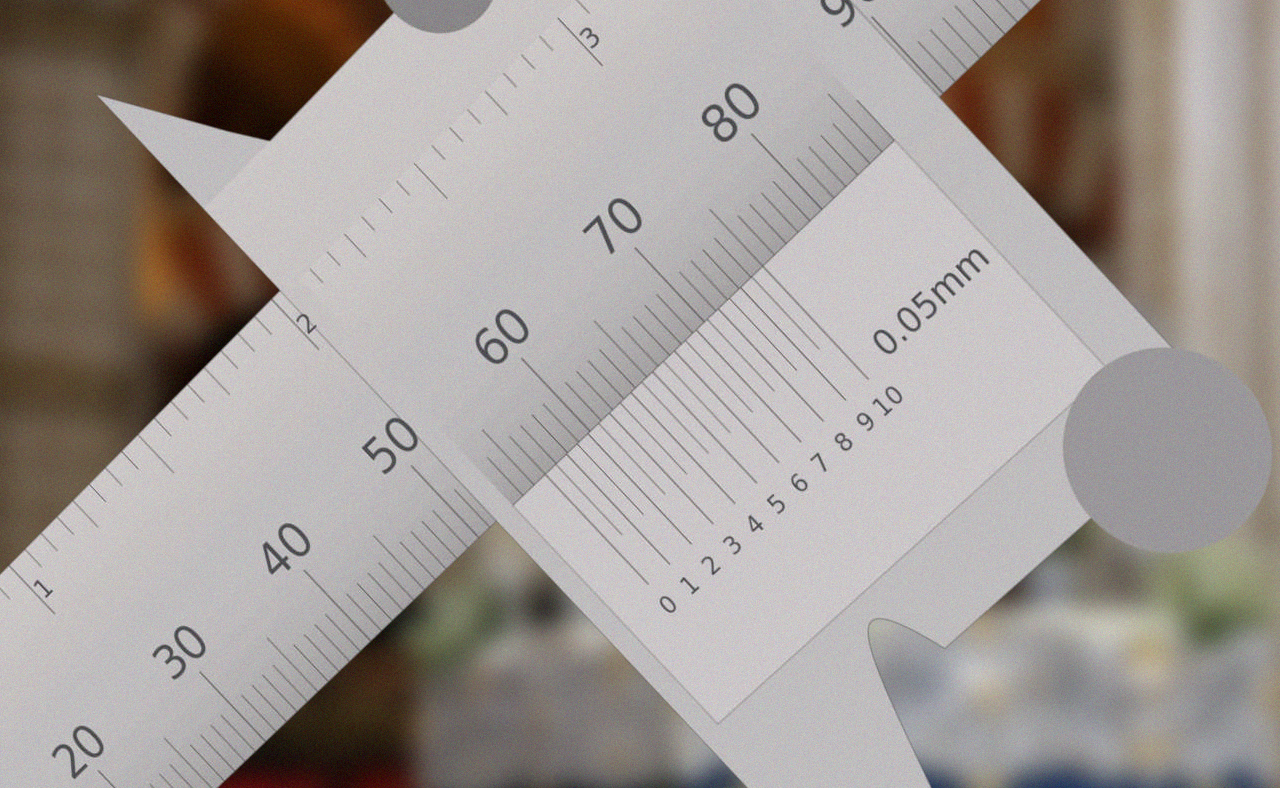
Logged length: 56.0 mm
